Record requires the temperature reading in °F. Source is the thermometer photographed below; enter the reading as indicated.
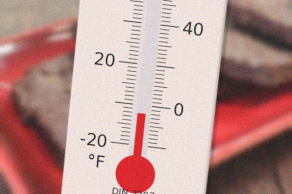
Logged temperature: -4 °F
